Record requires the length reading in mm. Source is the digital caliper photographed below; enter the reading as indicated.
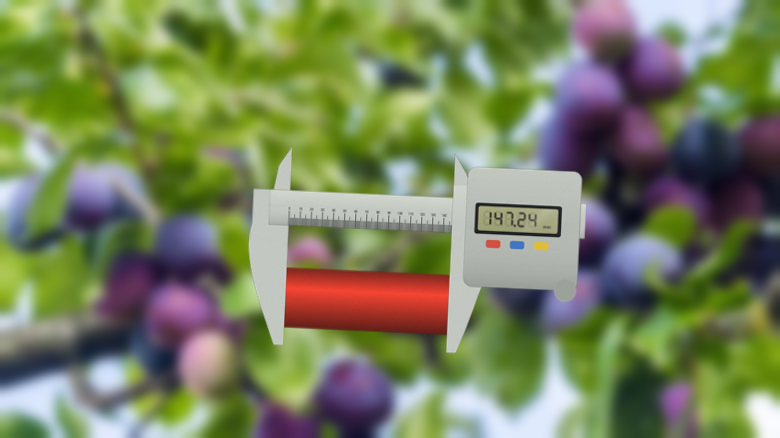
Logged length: 147.24 mm
